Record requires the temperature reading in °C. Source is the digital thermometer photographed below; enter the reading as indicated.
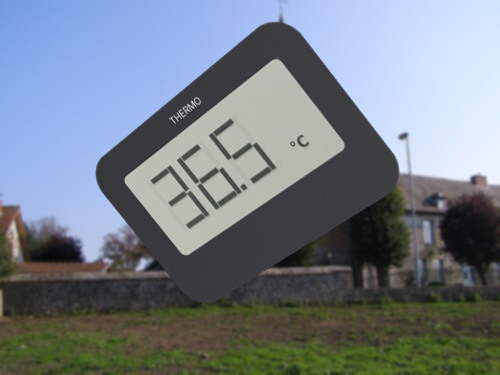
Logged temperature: 36.5 °C
